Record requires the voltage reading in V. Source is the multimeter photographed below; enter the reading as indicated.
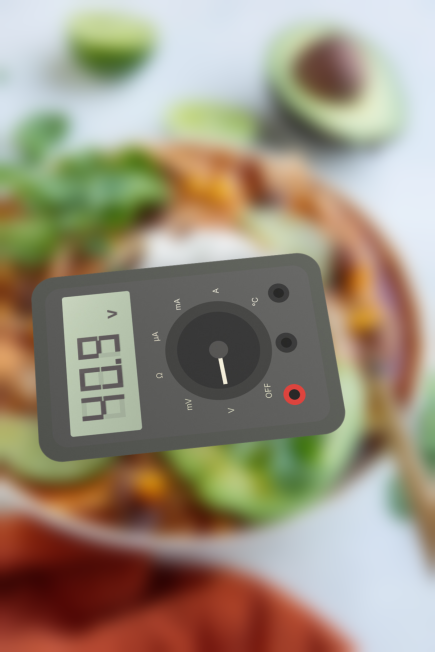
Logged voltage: 40.9 V
